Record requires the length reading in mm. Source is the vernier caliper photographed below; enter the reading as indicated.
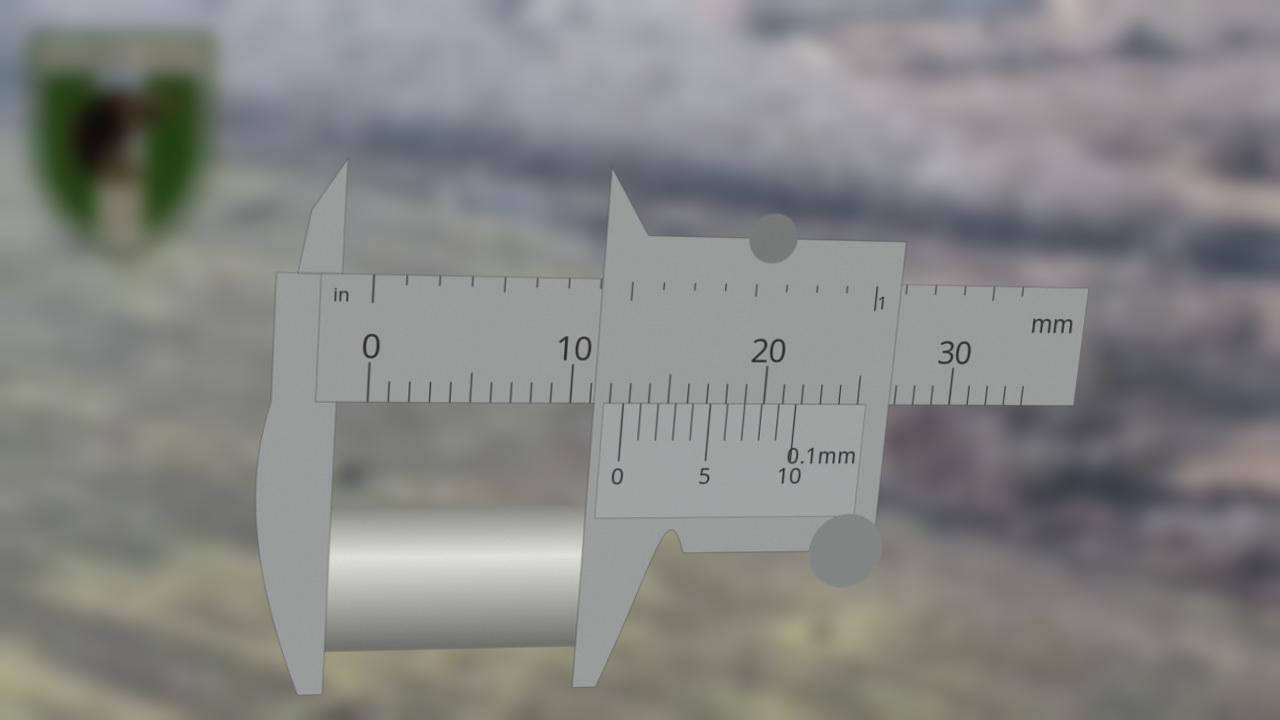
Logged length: 12.7 mm
